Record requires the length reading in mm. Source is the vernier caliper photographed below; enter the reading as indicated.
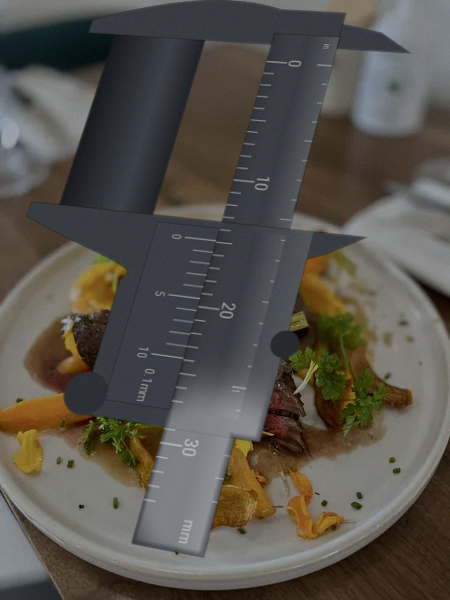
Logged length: 14.9 mm
